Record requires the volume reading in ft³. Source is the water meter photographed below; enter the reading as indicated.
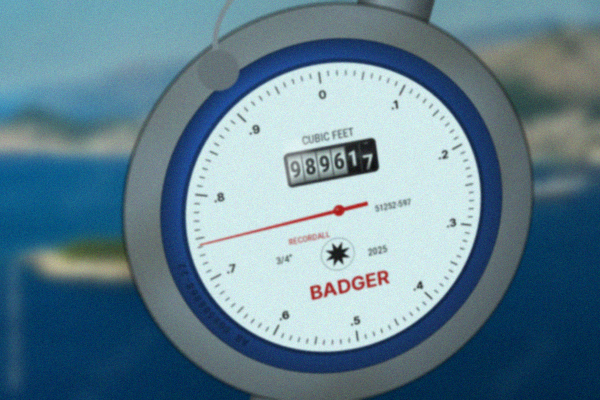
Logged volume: 989616.74 ft³
